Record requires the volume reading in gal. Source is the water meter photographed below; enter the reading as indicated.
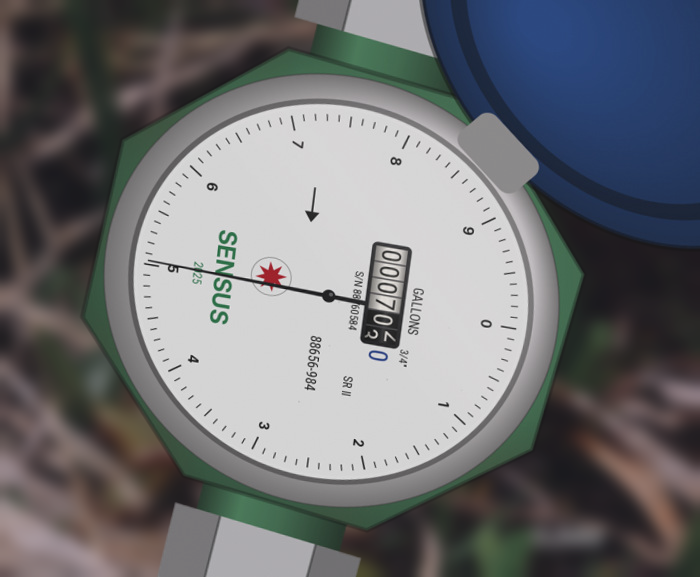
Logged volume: 7025.0 gal
